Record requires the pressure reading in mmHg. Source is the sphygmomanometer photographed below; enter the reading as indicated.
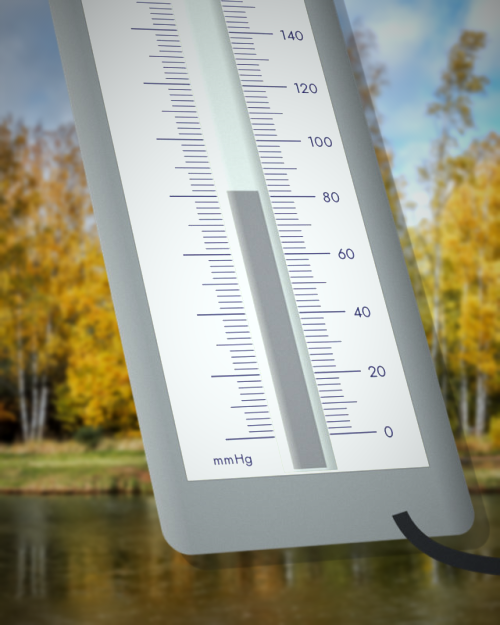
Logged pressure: 82 mmHg
